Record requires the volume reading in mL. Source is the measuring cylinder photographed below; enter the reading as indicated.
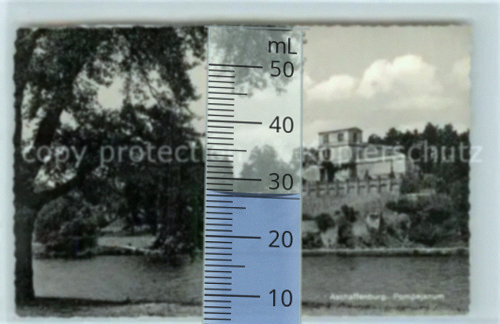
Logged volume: 27 mL
